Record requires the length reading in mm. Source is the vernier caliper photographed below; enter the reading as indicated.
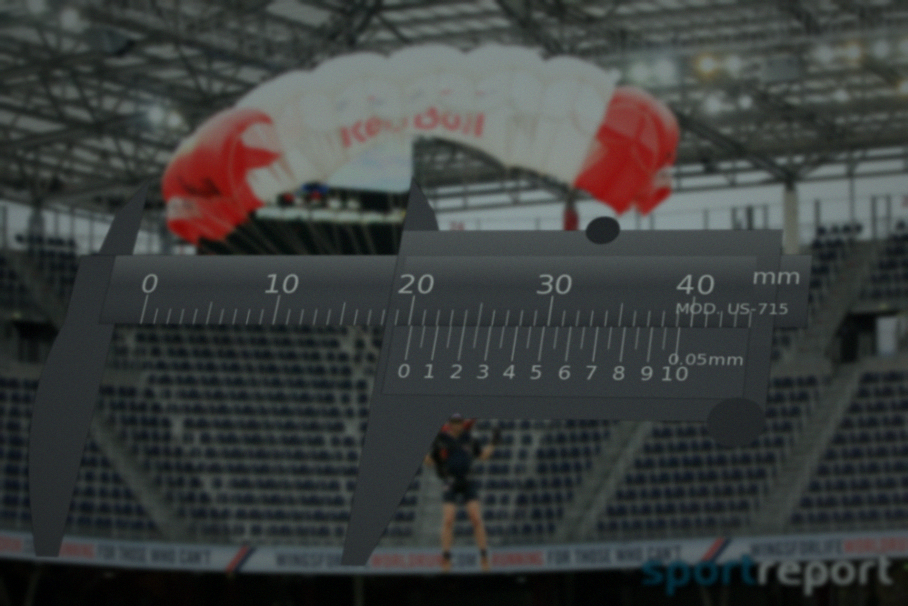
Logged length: 20.2 mm
